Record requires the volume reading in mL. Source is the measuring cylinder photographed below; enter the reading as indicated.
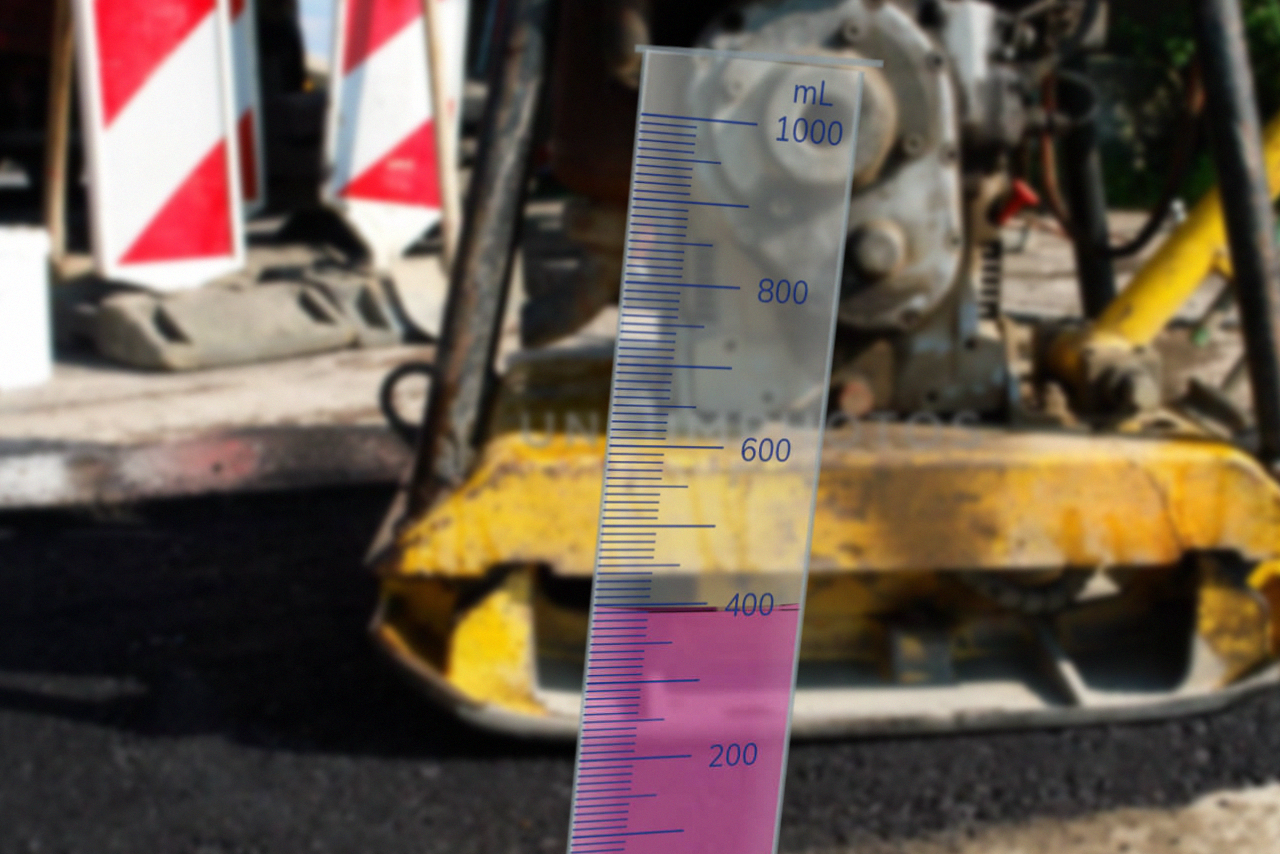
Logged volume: 390 mL
